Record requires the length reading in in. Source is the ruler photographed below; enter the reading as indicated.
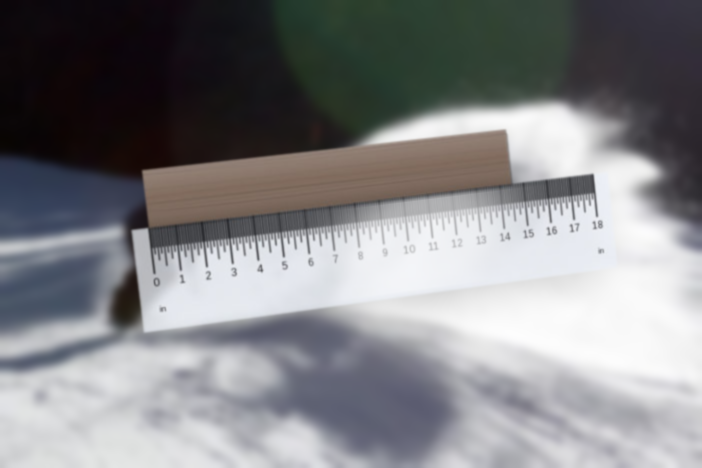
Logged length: 14.5 in
